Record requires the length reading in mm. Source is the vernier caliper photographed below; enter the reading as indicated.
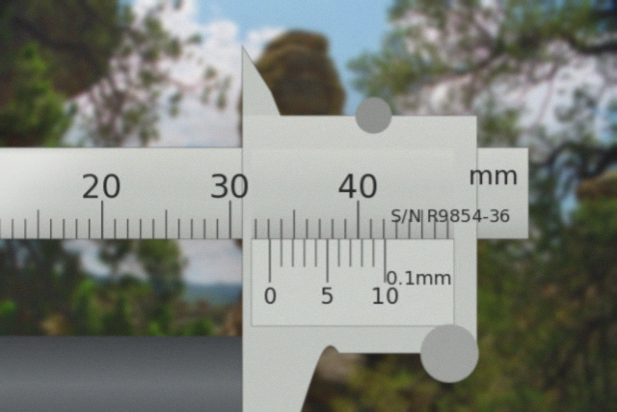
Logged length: 33.1 mm
